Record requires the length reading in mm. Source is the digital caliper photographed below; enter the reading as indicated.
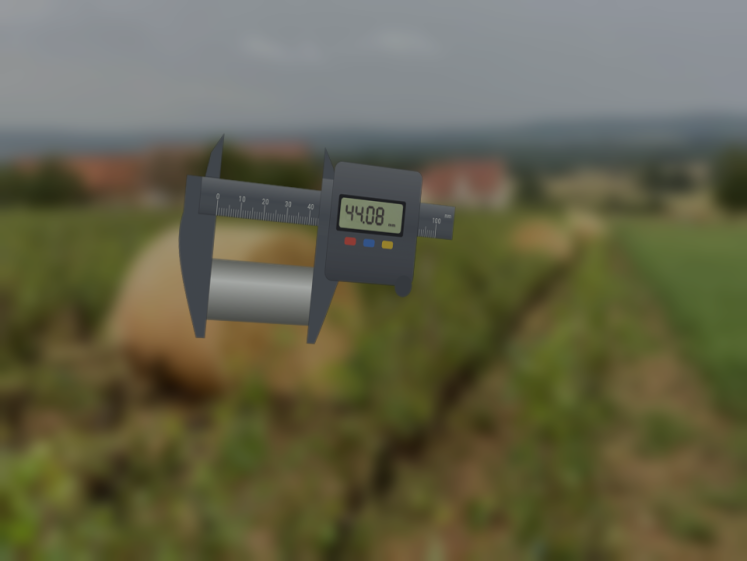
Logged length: 44.08 mm
